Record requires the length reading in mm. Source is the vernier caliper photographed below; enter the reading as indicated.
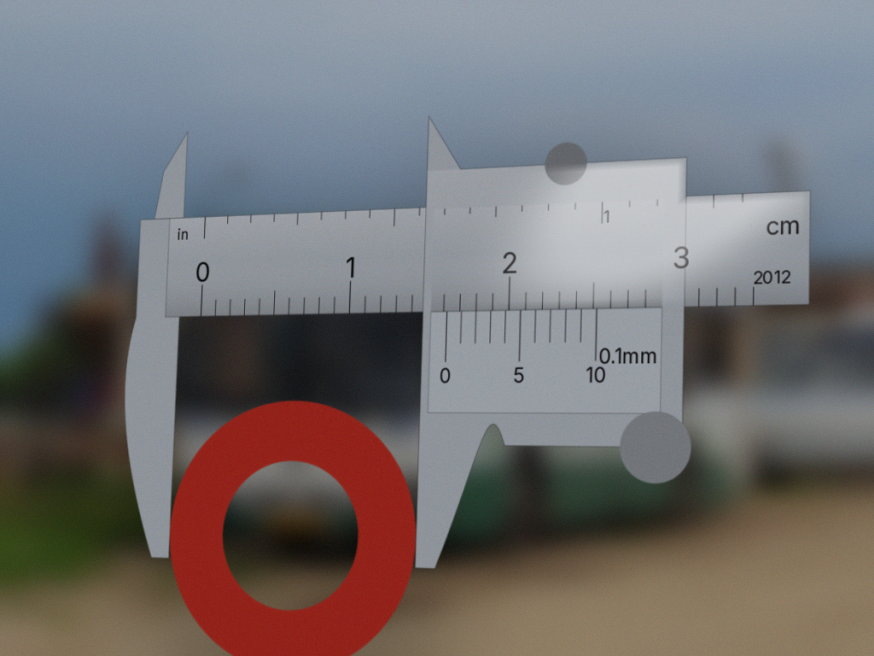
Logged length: 16.2 mm
